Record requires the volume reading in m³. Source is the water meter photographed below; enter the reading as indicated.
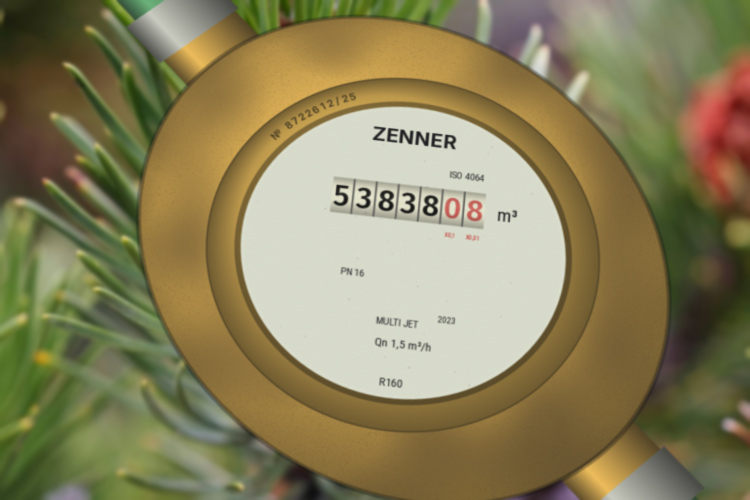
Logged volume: 53838.08 m³
